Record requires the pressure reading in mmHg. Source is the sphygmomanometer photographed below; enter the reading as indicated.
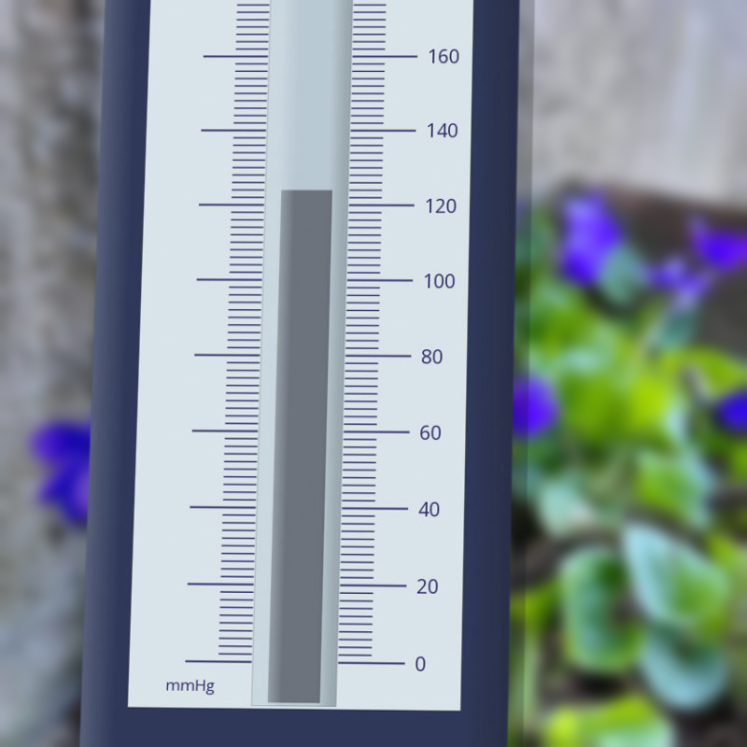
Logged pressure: 124 mmHg
